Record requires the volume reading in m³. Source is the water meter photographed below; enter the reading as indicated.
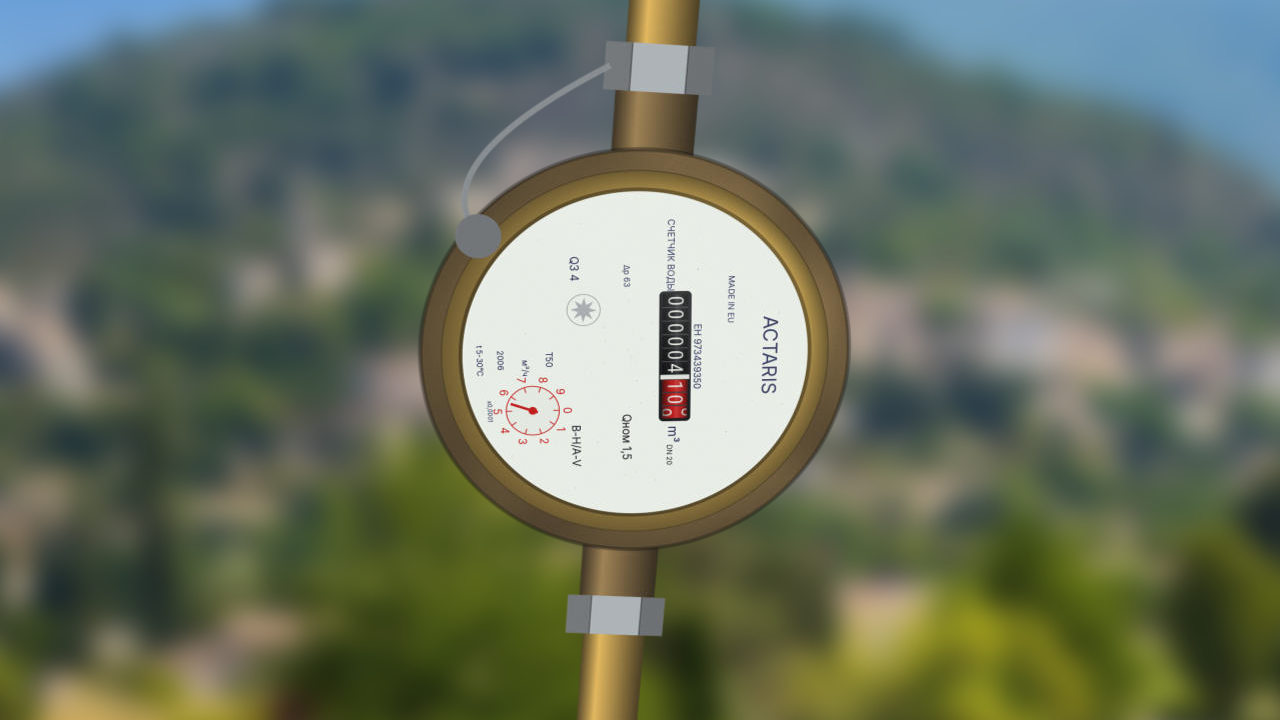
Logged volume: 4.1085 m³
